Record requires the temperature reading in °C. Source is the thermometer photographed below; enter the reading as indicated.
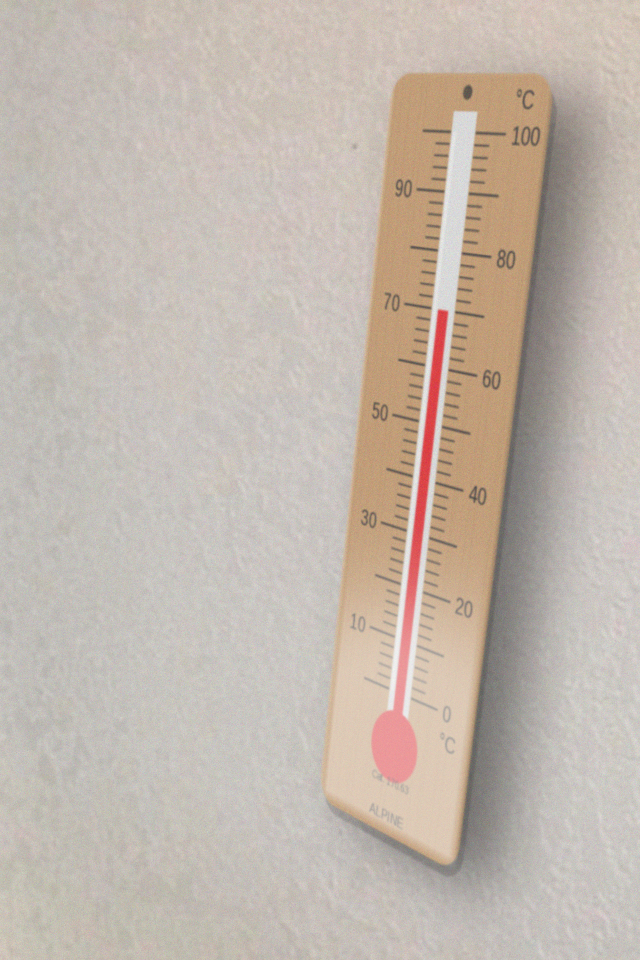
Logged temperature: 70 °C
